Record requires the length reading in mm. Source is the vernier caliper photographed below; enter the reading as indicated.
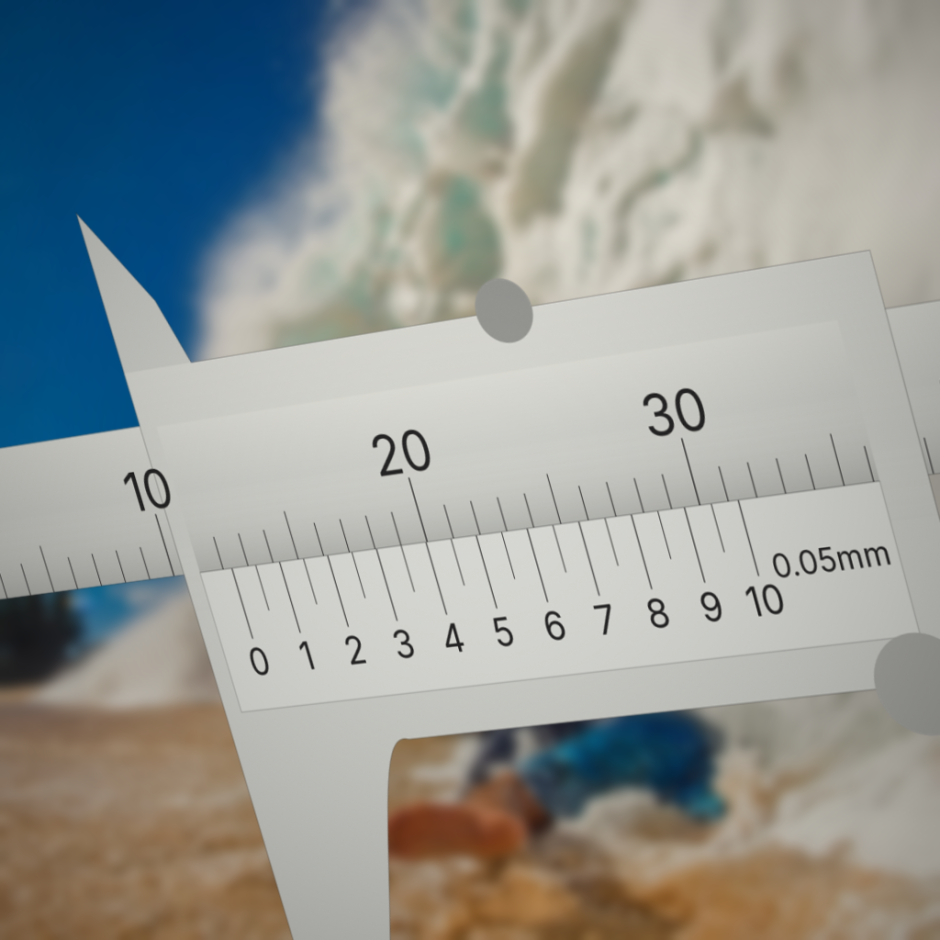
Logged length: 12.35 mm
